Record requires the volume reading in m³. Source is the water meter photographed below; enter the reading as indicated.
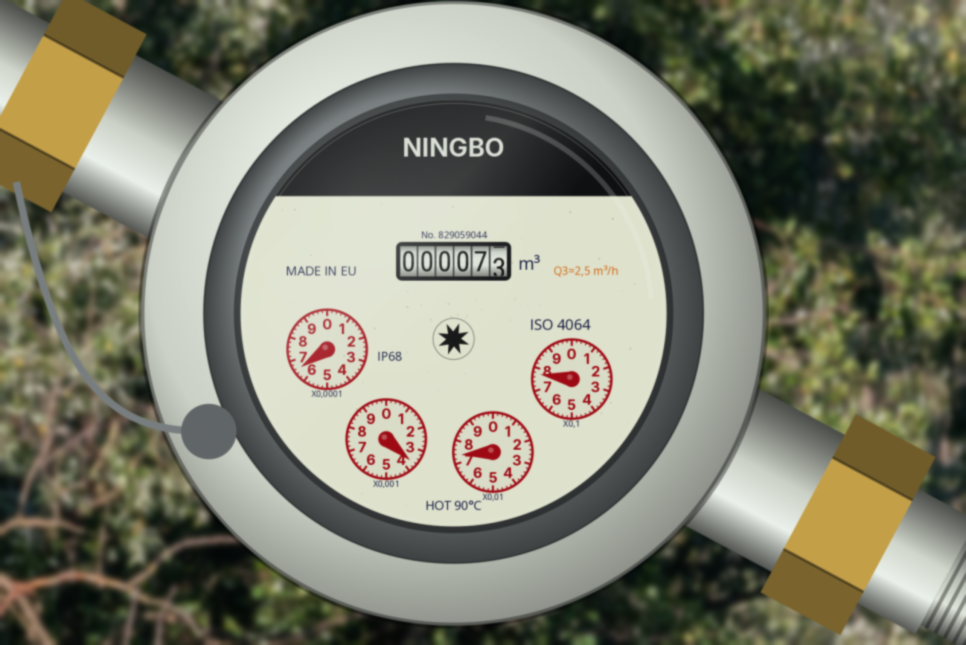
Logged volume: 72.7736 m³
